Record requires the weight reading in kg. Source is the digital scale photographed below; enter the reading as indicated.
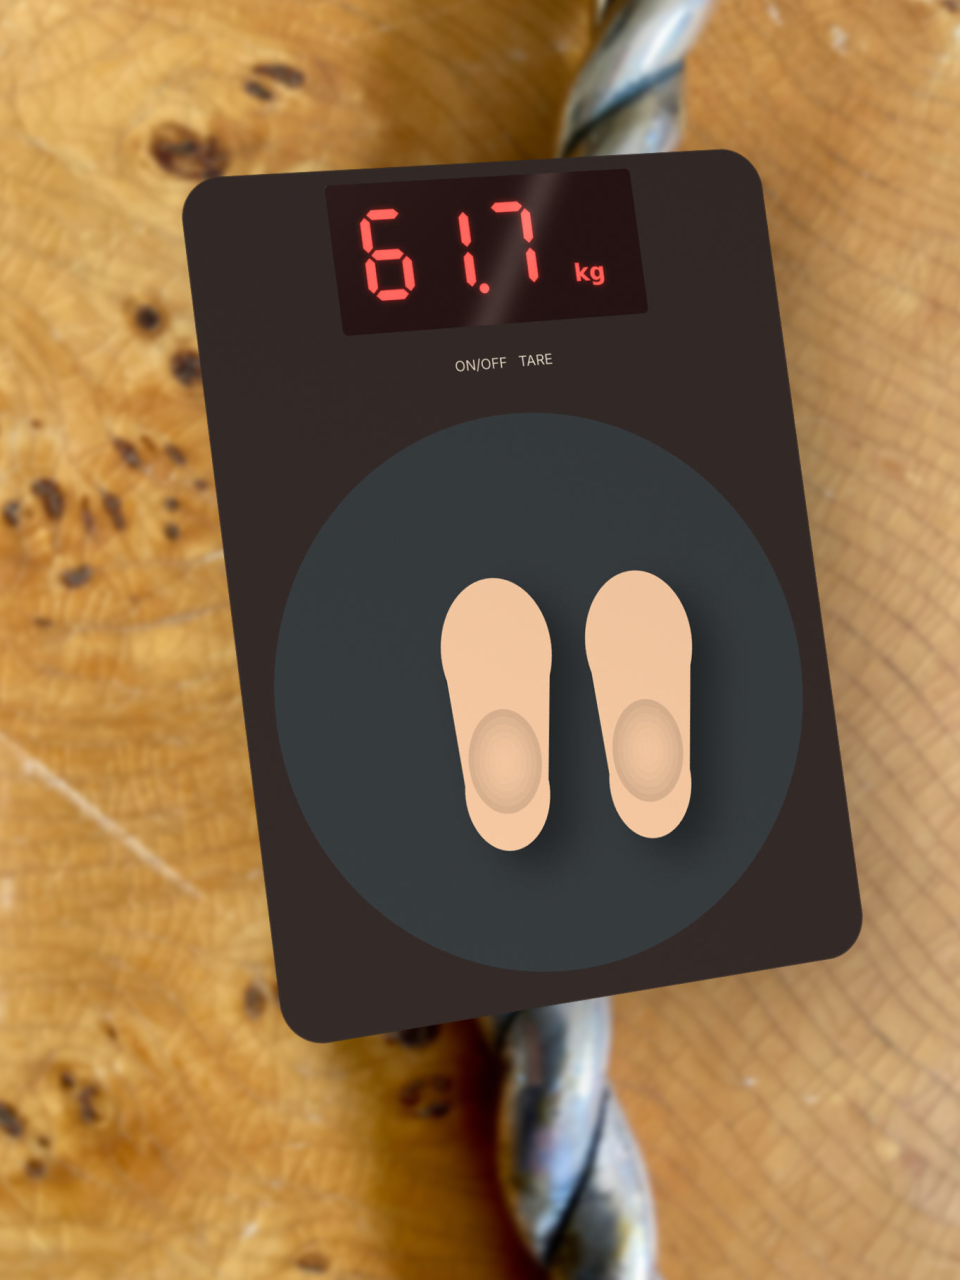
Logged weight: 61.7 kg
